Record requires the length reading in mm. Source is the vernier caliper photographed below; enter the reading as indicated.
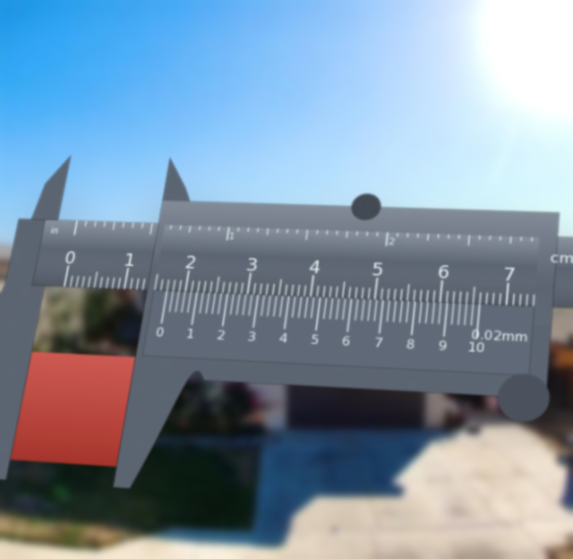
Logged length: 17.0 mm
